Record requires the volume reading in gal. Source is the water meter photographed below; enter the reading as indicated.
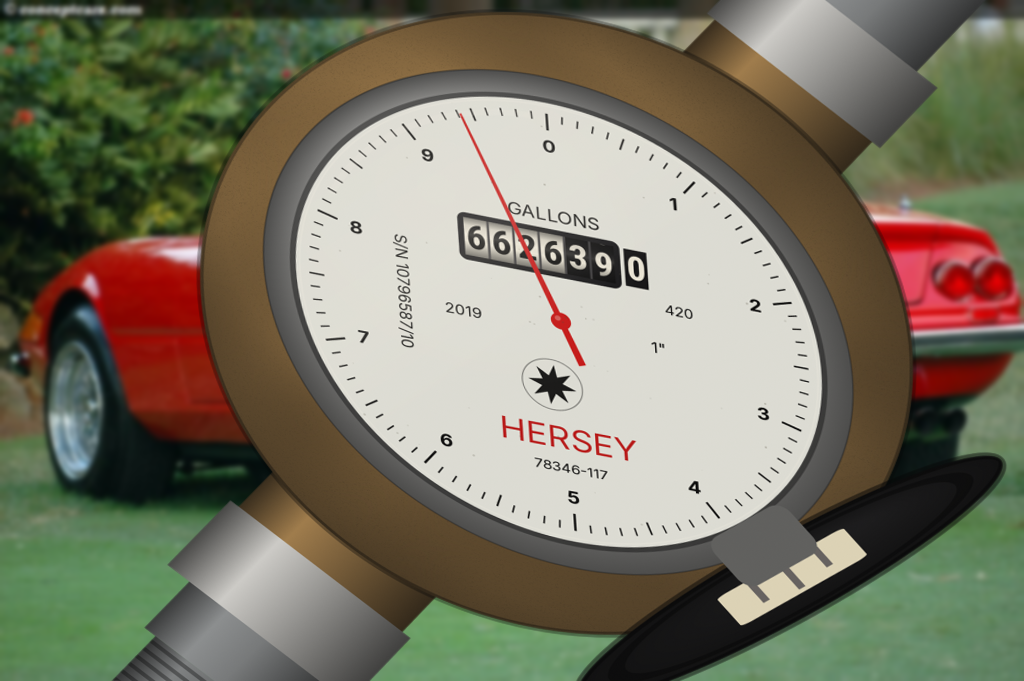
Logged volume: 6626389.4 gal
